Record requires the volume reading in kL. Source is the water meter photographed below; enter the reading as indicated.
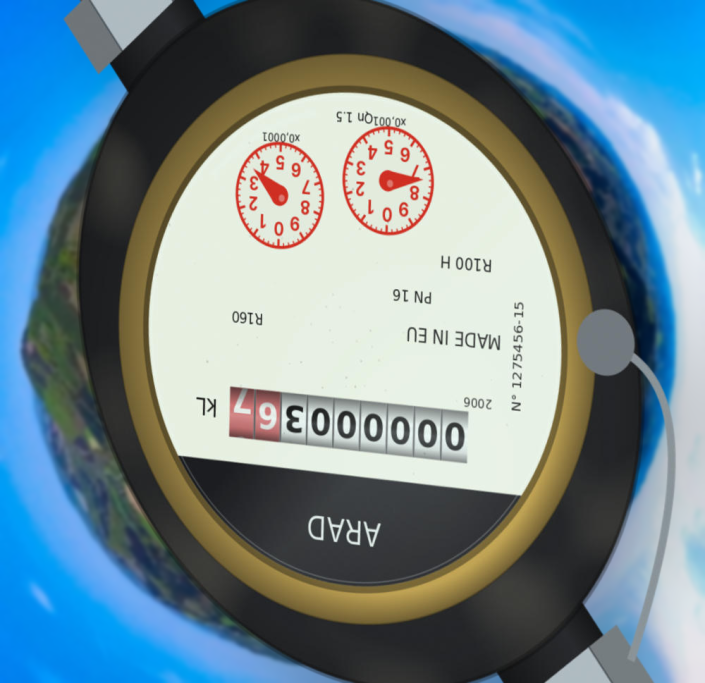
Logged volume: 3.6673 kL
